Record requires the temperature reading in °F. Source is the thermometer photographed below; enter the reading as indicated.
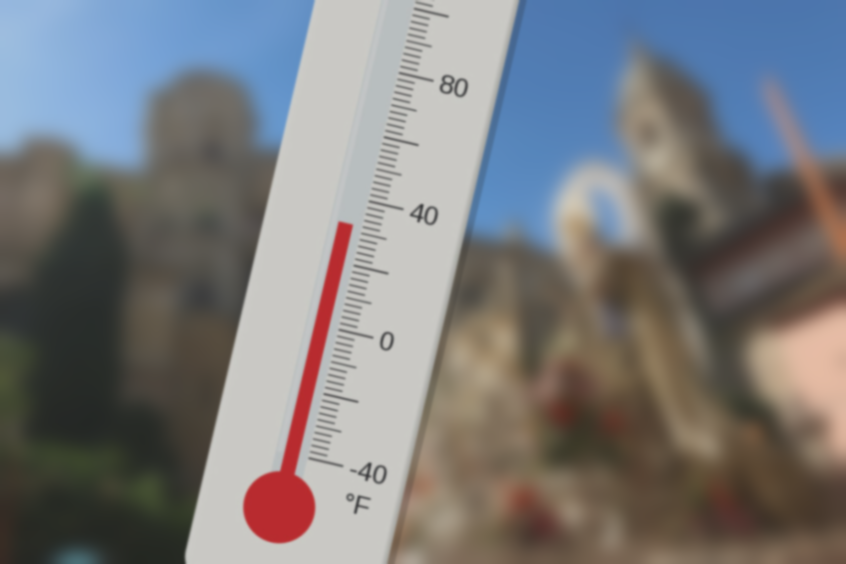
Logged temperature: 32 °F
